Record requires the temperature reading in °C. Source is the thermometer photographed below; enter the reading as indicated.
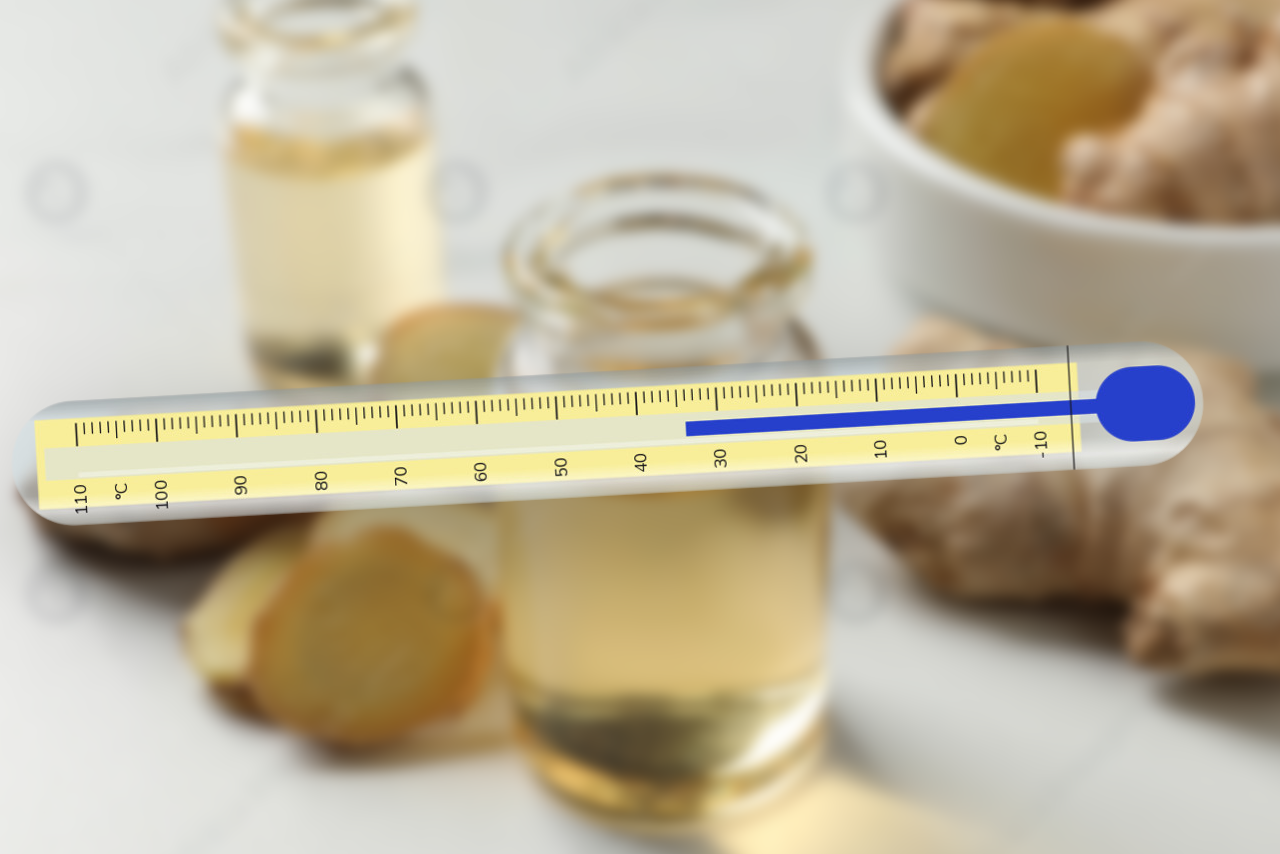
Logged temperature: 34 °C
